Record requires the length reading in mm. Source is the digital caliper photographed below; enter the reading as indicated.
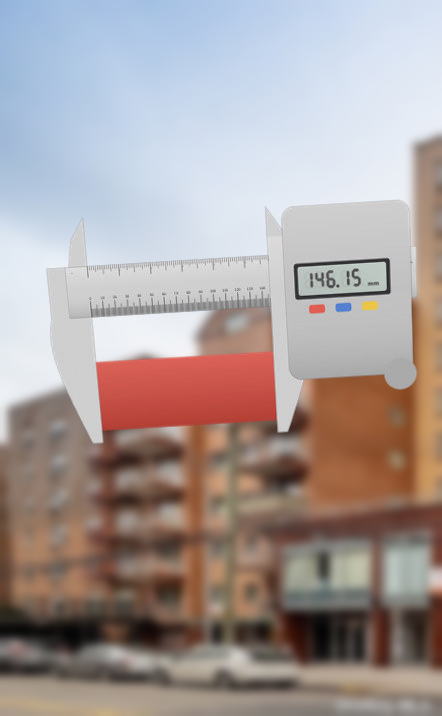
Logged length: 146.15 mm
